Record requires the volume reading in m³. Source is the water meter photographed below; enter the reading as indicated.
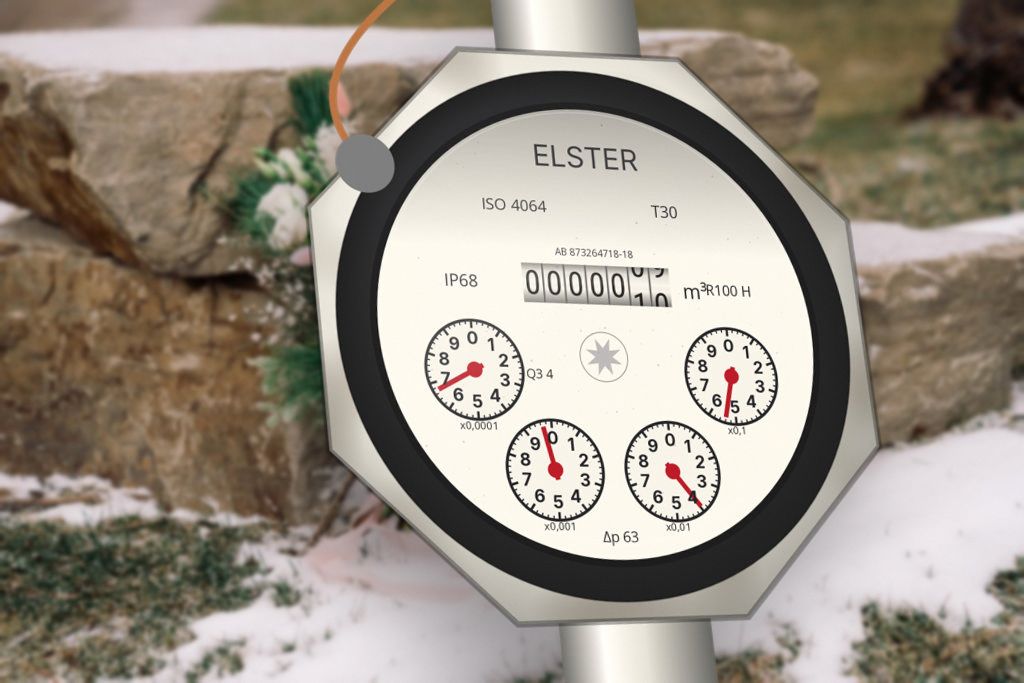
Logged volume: 9.5396 m³
